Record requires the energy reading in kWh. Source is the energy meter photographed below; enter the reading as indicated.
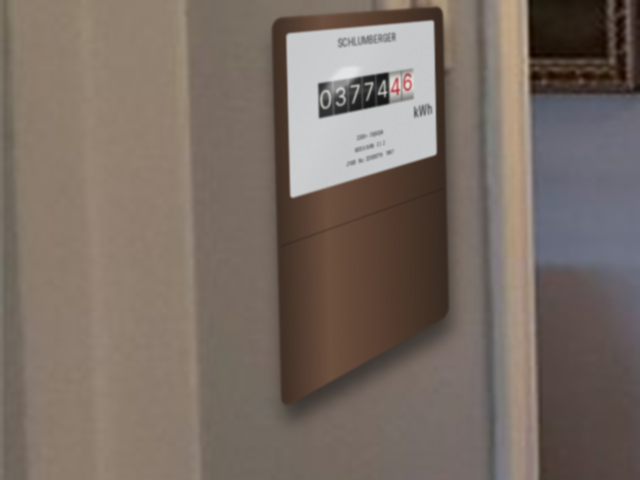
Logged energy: 3774.46 kWh
